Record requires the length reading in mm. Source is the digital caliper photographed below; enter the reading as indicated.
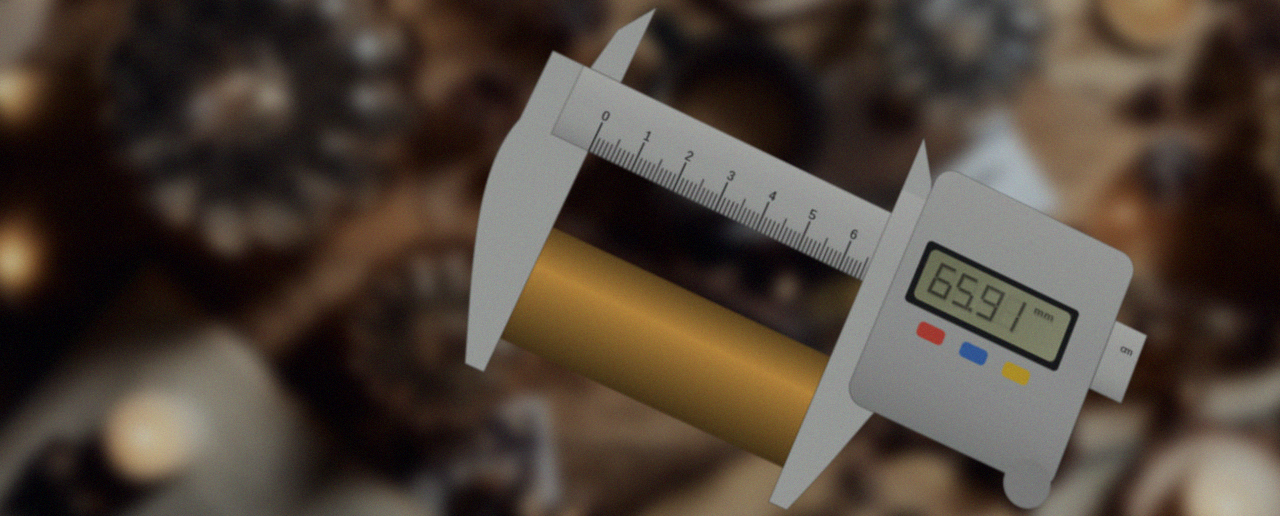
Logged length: 65.91 mm
